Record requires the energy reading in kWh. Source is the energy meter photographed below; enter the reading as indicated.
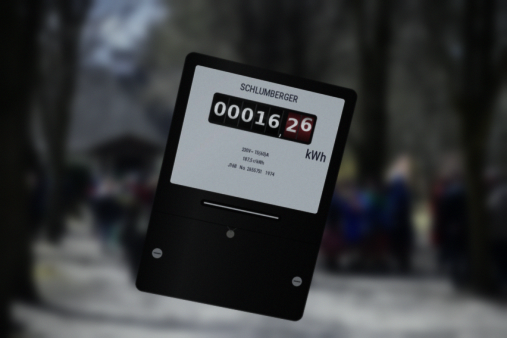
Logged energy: 16.26 kWh
